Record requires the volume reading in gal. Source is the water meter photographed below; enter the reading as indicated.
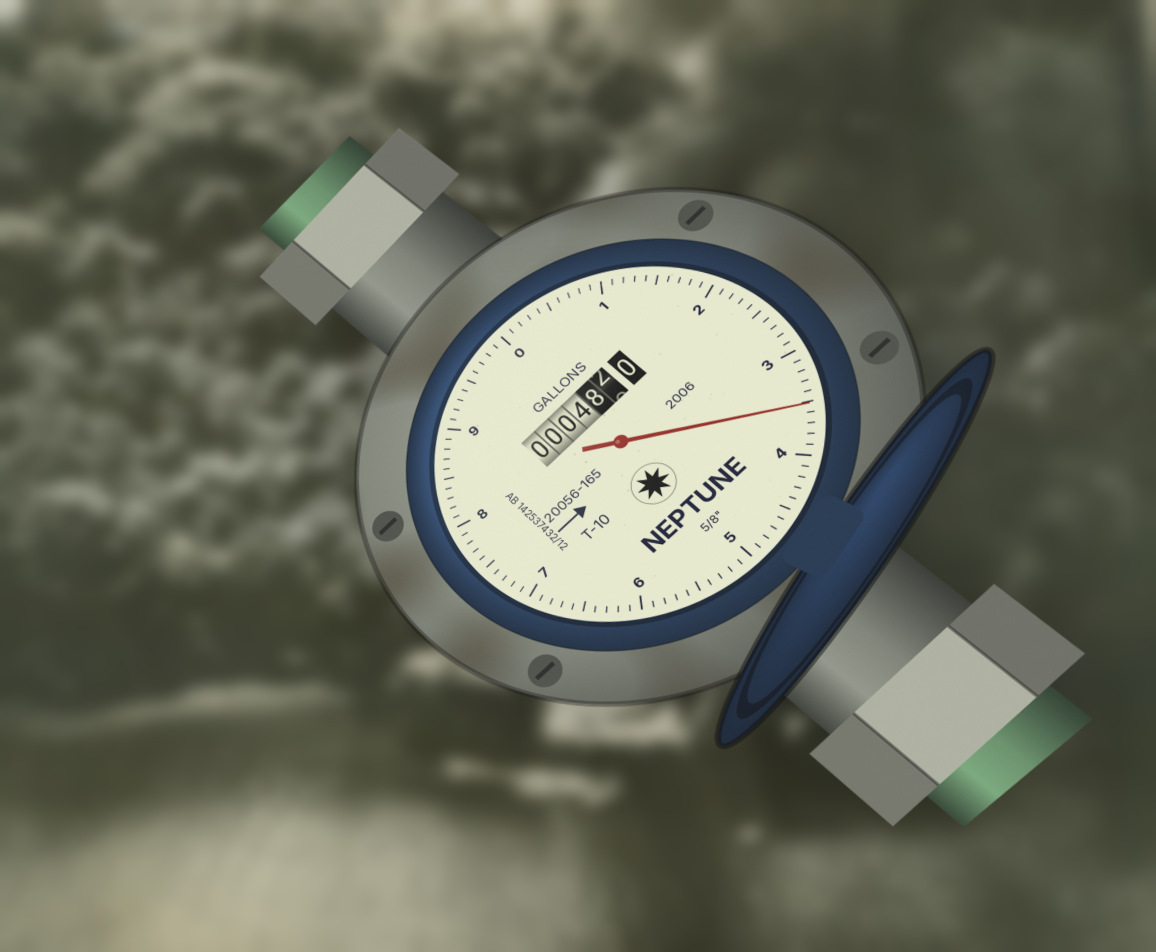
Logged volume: 4823.5 gal
